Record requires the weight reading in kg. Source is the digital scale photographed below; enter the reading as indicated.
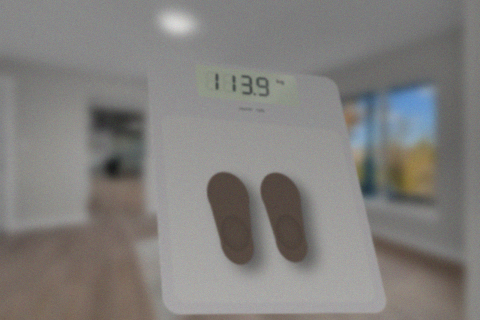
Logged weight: 113.9 kg
